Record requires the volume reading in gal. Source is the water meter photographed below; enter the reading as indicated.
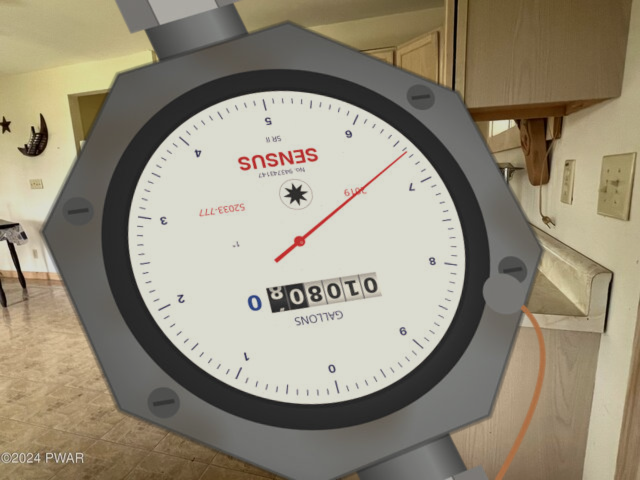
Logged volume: 108076.6 gal
